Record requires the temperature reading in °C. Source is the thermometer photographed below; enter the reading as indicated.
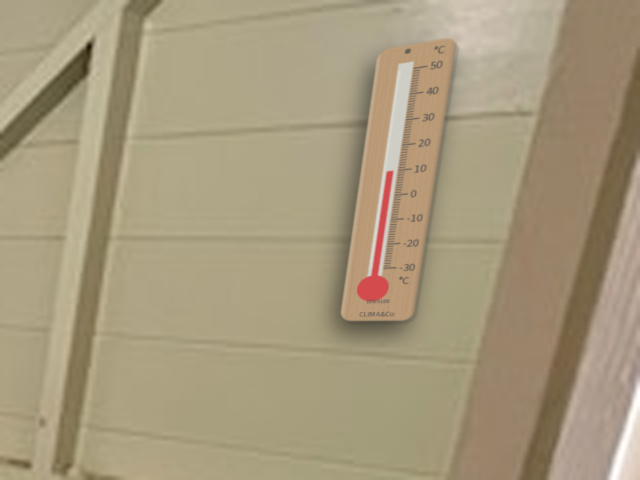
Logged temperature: 10 °C
